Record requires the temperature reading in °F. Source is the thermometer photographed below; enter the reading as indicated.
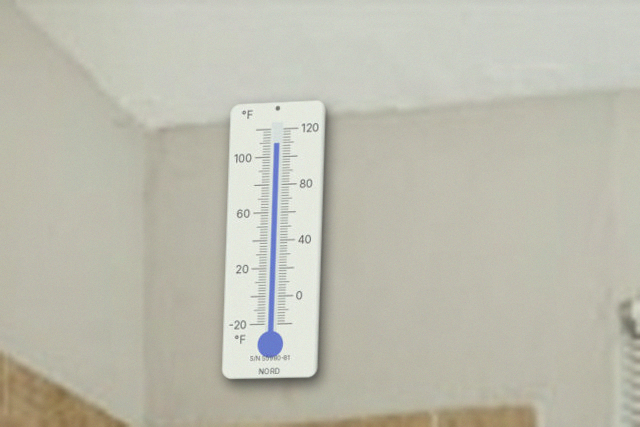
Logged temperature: 110 °F
